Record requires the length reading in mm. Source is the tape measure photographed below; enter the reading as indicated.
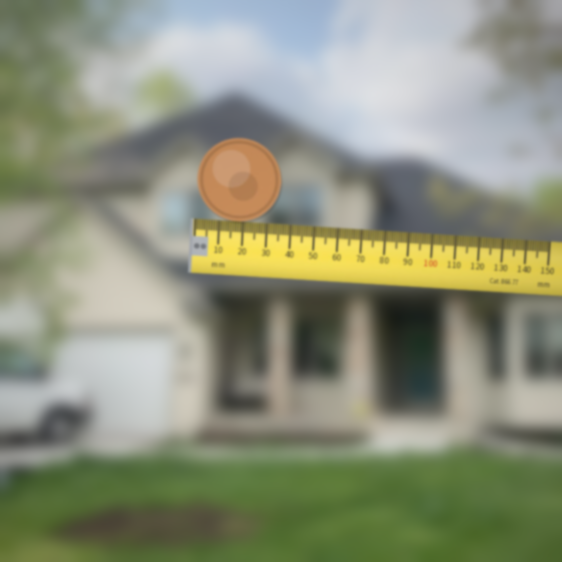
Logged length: 35 mm
